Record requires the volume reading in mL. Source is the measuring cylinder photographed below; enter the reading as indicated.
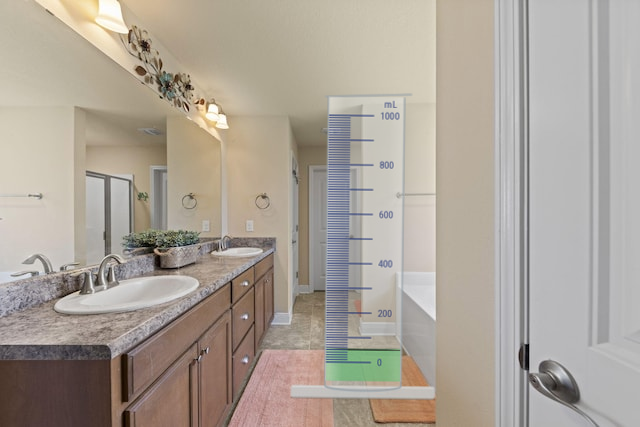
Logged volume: 50 mL
